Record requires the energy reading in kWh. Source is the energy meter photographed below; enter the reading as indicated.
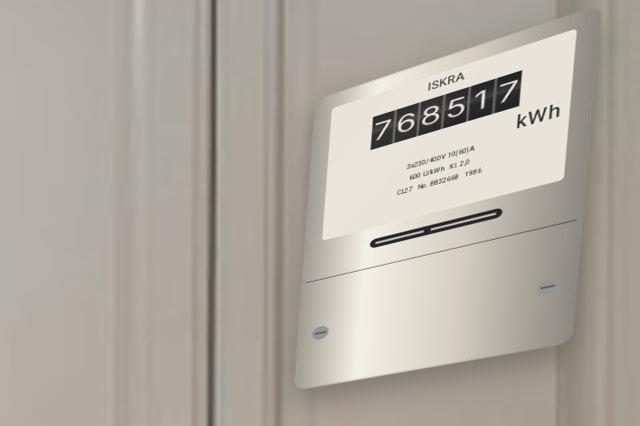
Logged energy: 768517 kWh
